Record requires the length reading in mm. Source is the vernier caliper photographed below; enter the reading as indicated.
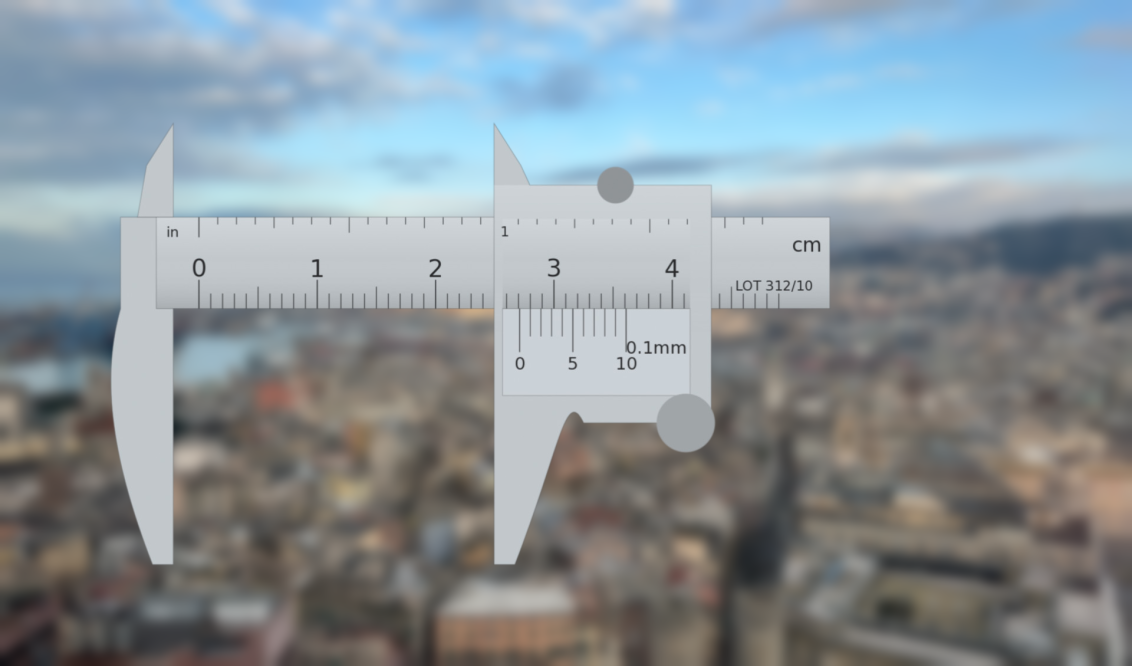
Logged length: 27.1 mm
